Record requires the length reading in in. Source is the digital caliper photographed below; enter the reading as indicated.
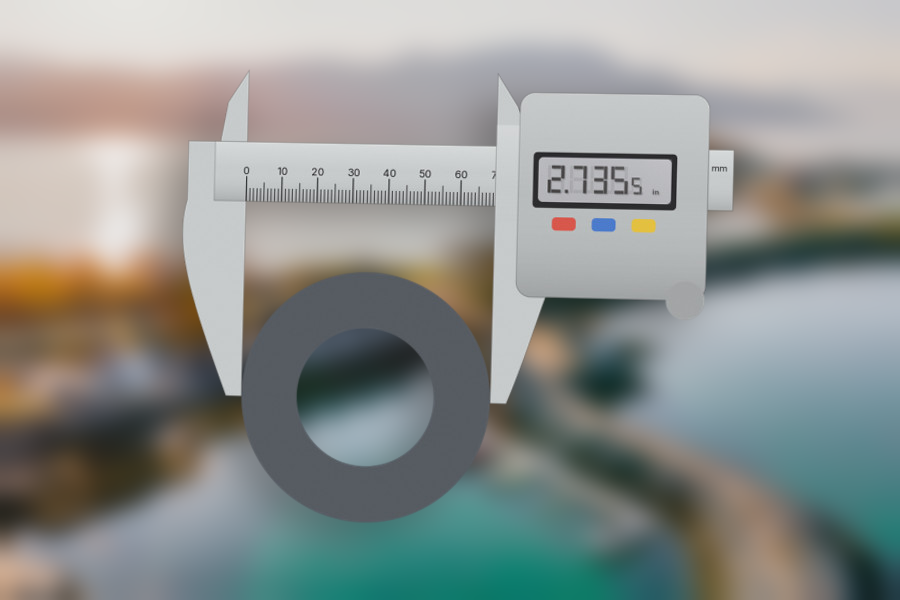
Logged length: 2.7355 in
